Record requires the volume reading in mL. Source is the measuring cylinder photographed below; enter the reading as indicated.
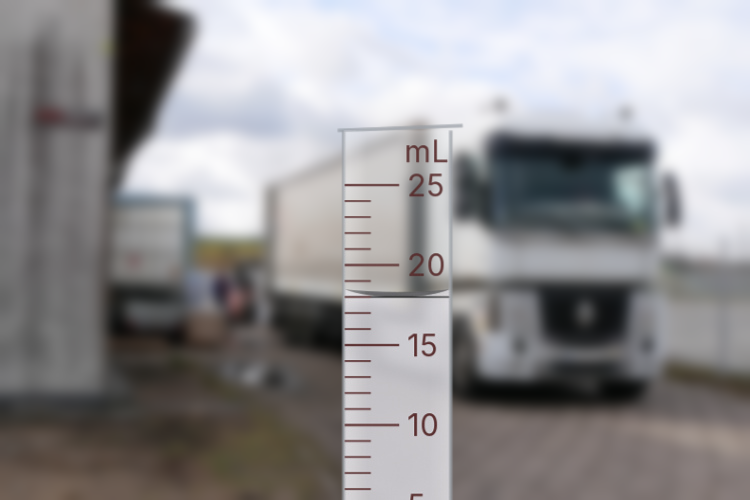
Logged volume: 18 mL
